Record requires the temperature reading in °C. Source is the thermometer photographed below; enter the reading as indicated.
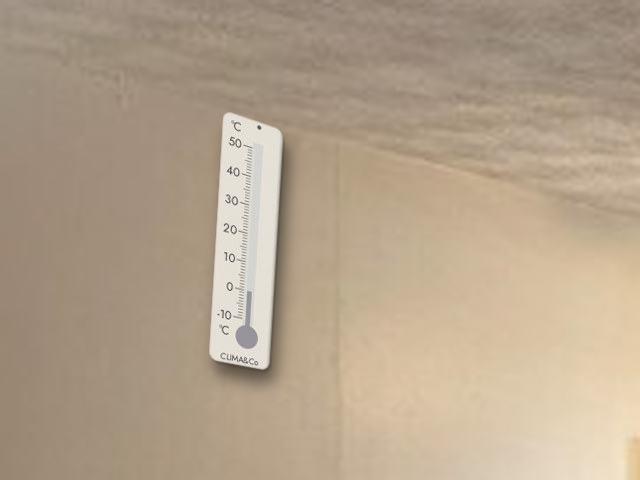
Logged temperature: 0 °C
